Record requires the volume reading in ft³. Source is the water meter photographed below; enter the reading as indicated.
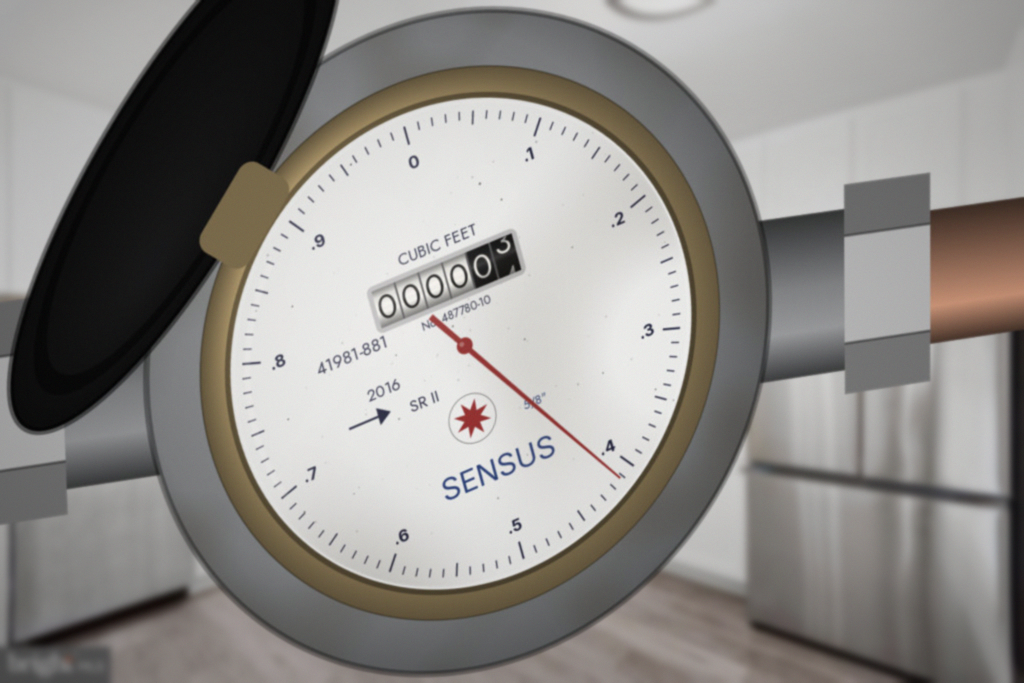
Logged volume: 3.41 ft³
